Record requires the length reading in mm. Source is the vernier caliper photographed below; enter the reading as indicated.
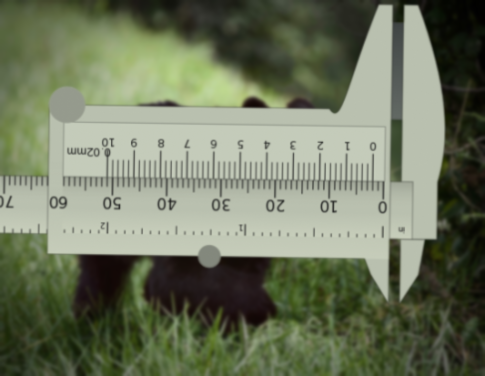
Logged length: 2.0 mm
